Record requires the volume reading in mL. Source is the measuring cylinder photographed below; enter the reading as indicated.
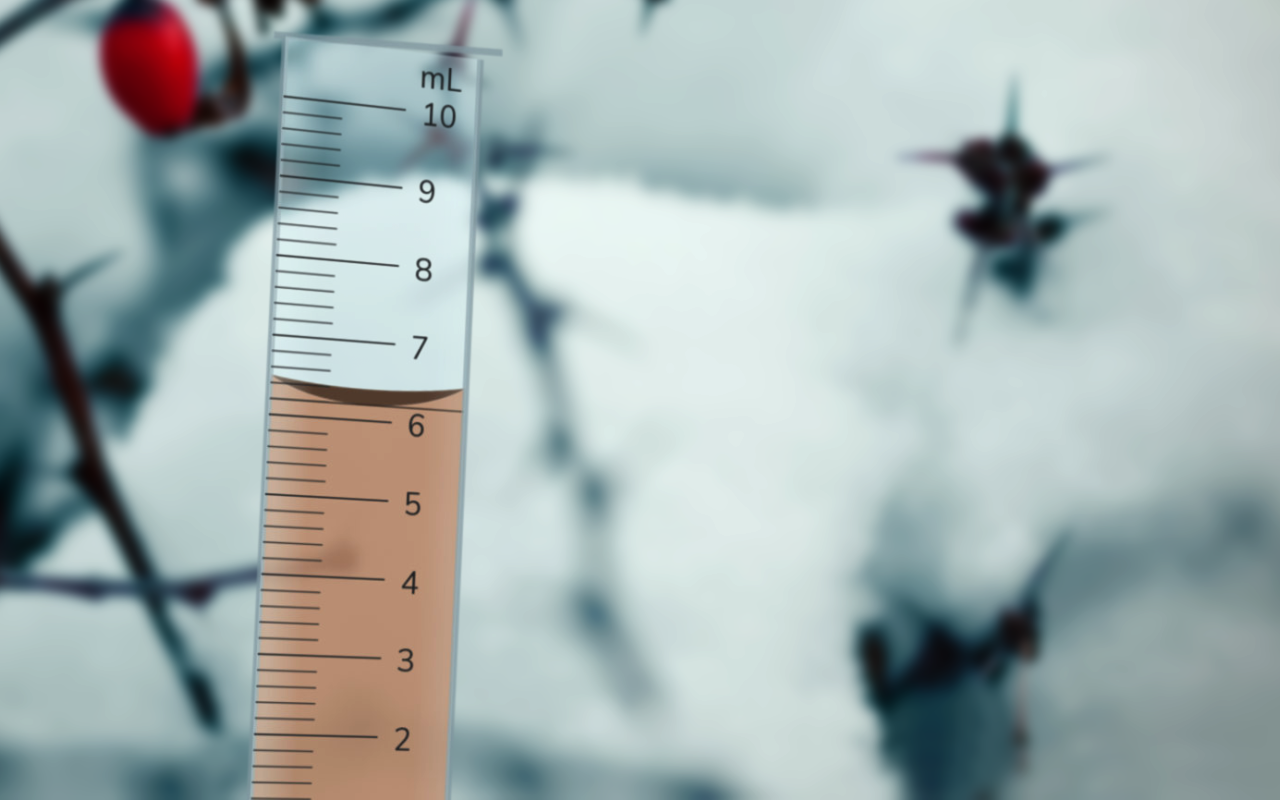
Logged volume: 6.2 mL
